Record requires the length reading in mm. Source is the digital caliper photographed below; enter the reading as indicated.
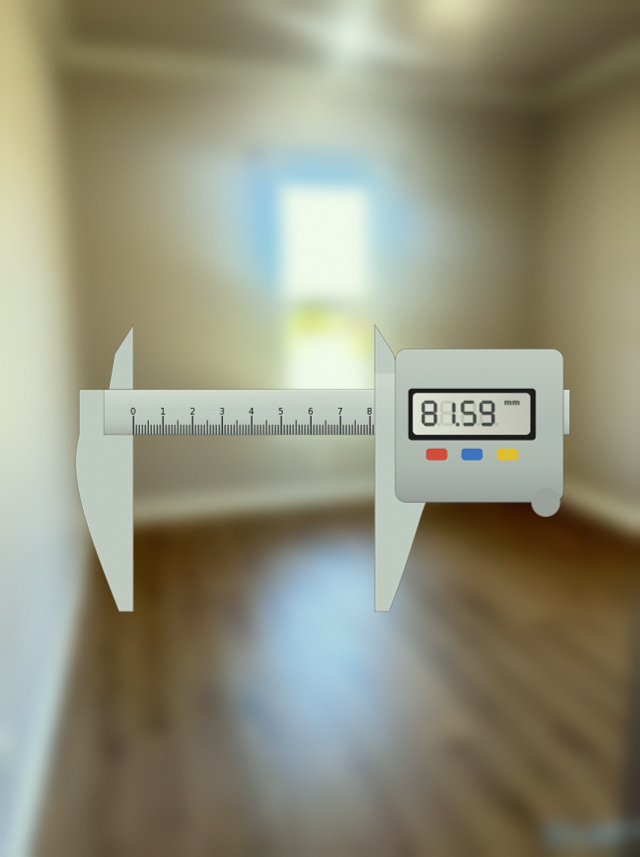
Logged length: 81.59 mm
